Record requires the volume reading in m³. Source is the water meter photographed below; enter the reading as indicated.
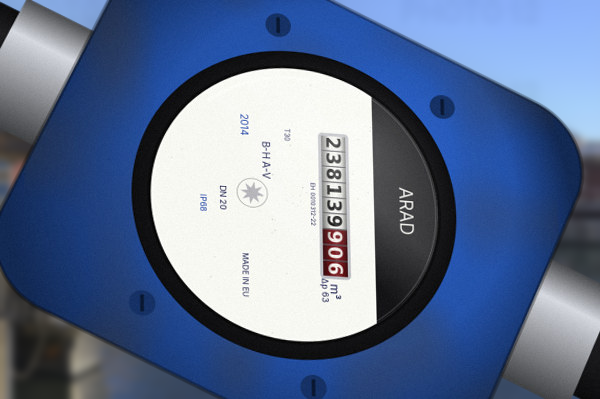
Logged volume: 238139.906 m³
